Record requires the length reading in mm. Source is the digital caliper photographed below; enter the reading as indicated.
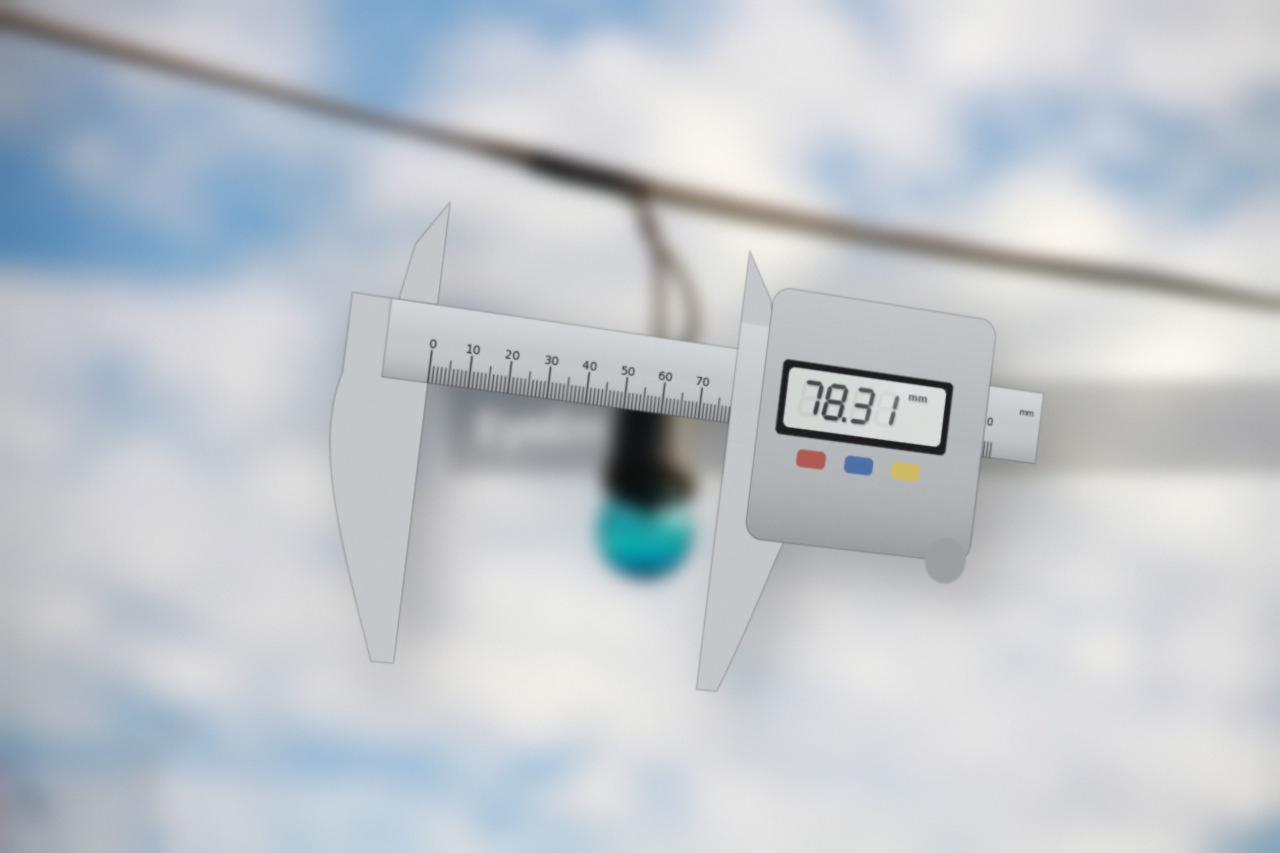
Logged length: 78.31 mm
